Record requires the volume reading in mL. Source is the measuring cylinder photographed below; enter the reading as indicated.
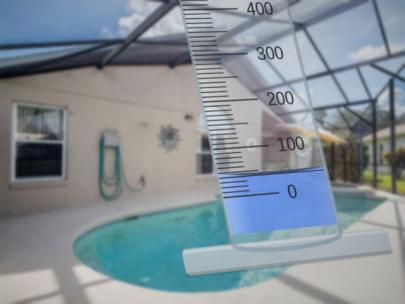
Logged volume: 40 mL
